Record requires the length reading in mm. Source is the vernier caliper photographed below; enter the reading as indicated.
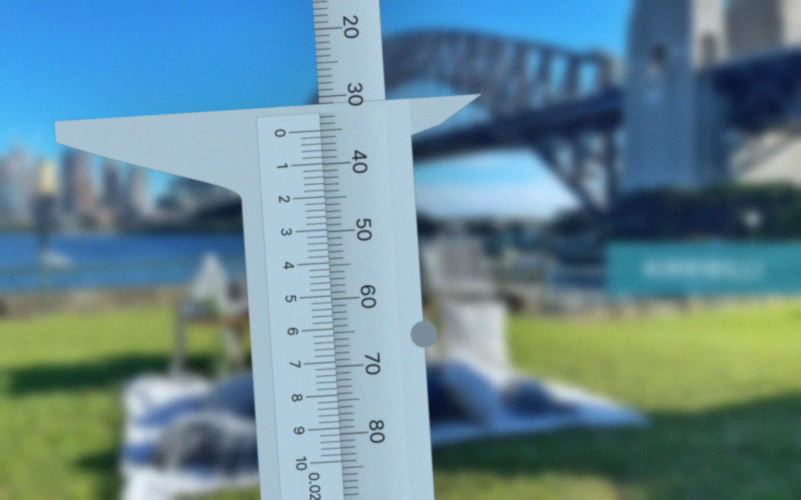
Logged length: 35.0 mm
